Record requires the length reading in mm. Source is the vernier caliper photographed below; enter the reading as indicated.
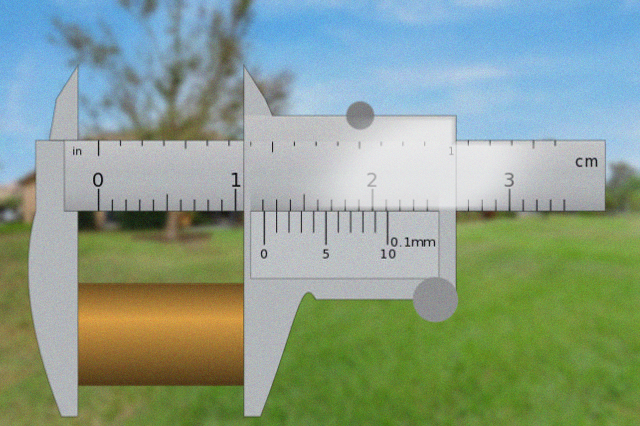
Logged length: 12.1 mm
